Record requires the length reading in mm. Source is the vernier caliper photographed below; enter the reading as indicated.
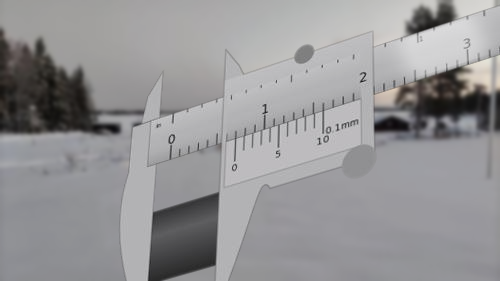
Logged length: 7.0 mm
